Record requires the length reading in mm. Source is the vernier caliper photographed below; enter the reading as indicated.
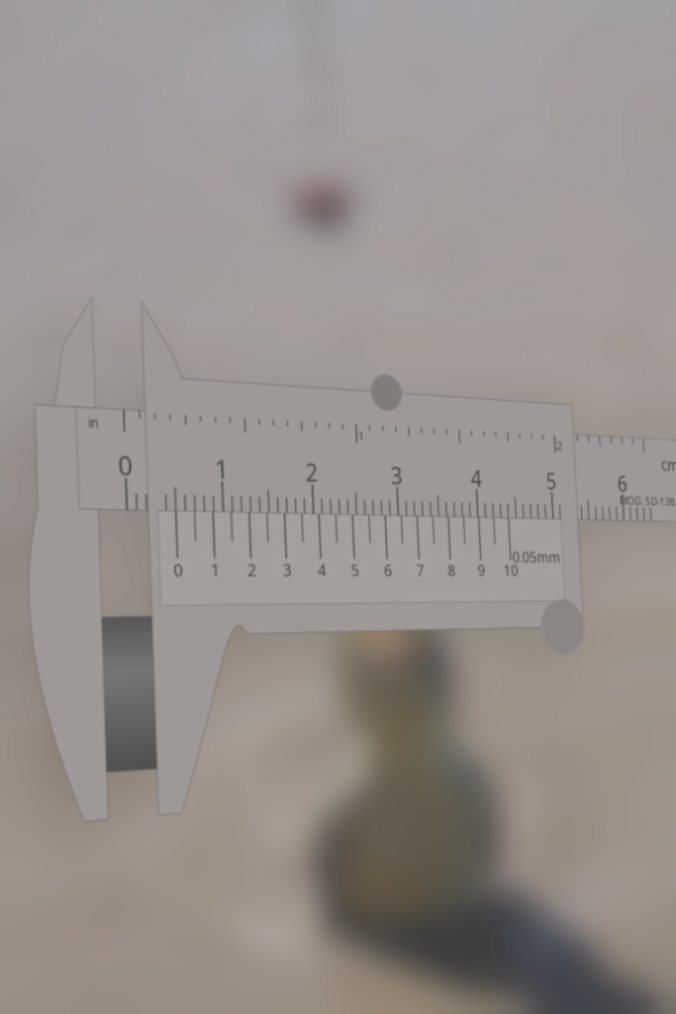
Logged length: 5.0 mm
